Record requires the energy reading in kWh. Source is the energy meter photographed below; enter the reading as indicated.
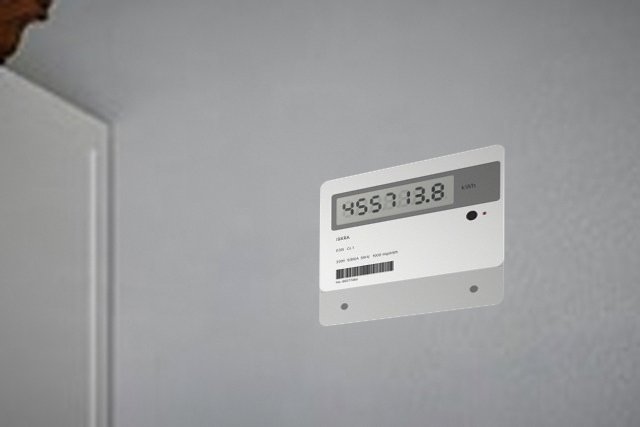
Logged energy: 455713.8 kWh
